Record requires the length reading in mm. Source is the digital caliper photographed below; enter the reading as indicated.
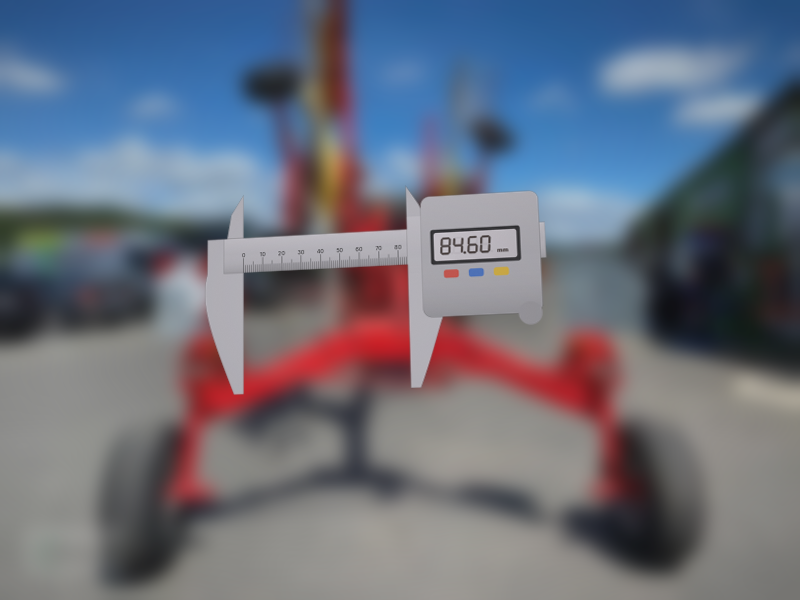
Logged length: 84.60 mm
